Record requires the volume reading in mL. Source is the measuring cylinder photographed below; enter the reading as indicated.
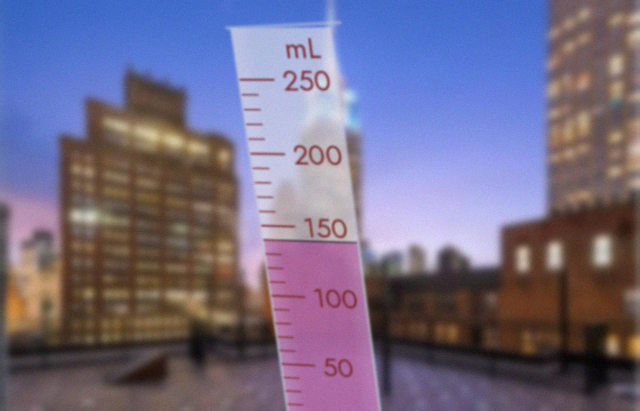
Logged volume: 140 mL
